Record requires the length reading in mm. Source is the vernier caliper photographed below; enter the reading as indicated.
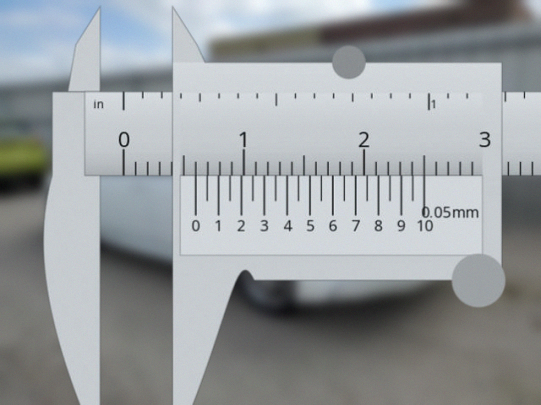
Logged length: 6.0 mm
